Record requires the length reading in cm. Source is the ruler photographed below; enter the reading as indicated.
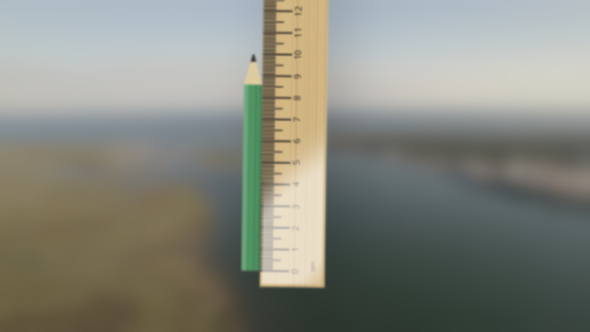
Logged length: 10 cm
